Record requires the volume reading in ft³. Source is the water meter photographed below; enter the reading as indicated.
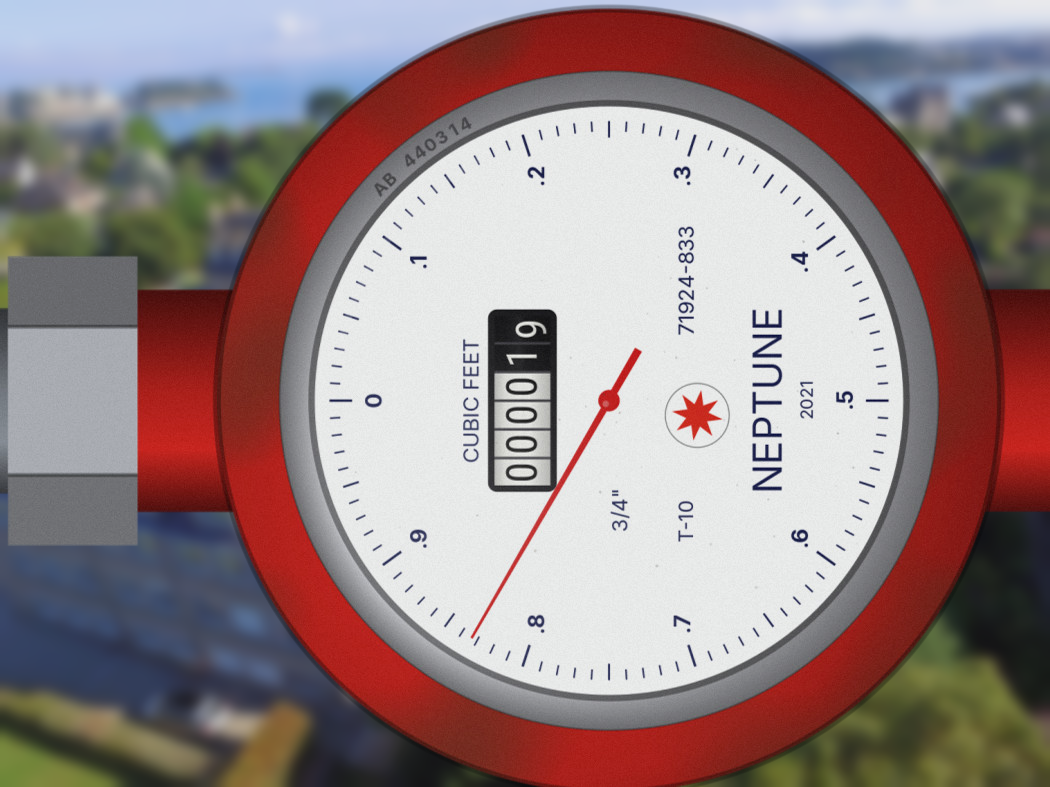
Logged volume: 18.83 ft³
